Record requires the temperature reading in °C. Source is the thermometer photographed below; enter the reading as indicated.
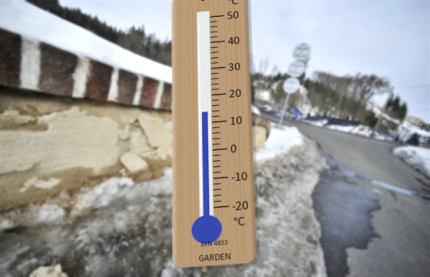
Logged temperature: 14 °C
